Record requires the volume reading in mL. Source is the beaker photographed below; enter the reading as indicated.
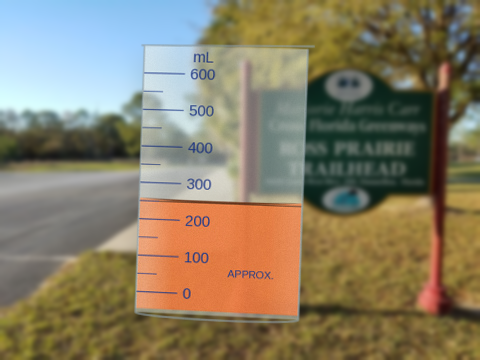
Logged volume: 250 mL
